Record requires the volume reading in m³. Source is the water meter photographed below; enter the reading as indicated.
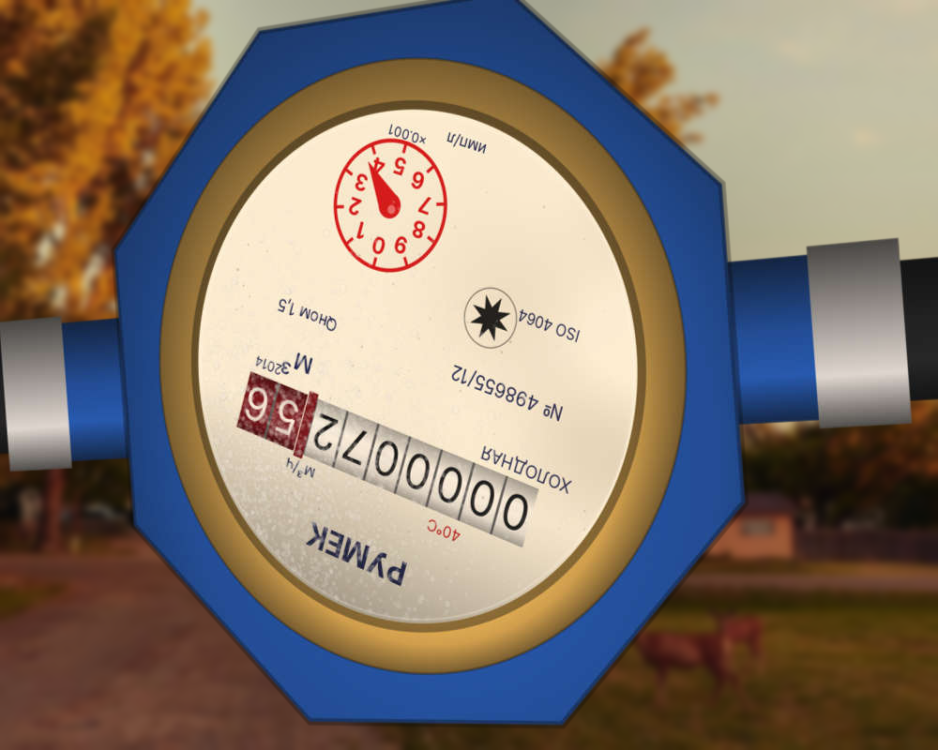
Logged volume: 72.563 m³
